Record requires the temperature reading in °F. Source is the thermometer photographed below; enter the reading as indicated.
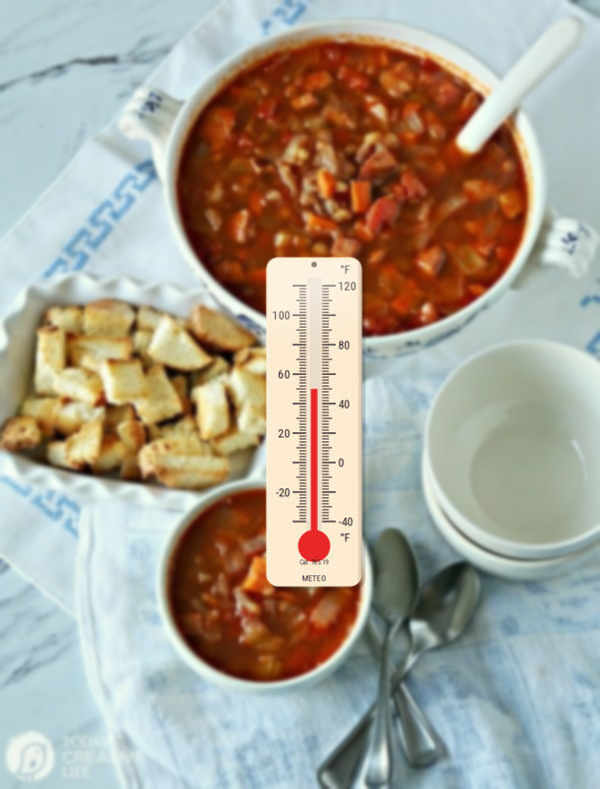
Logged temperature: 50 °F
